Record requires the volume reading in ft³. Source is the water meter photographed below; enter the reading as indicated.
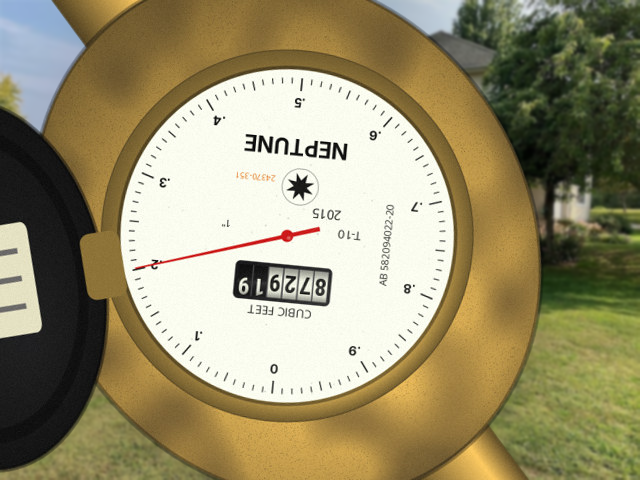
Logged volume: 872919.20 ft³
